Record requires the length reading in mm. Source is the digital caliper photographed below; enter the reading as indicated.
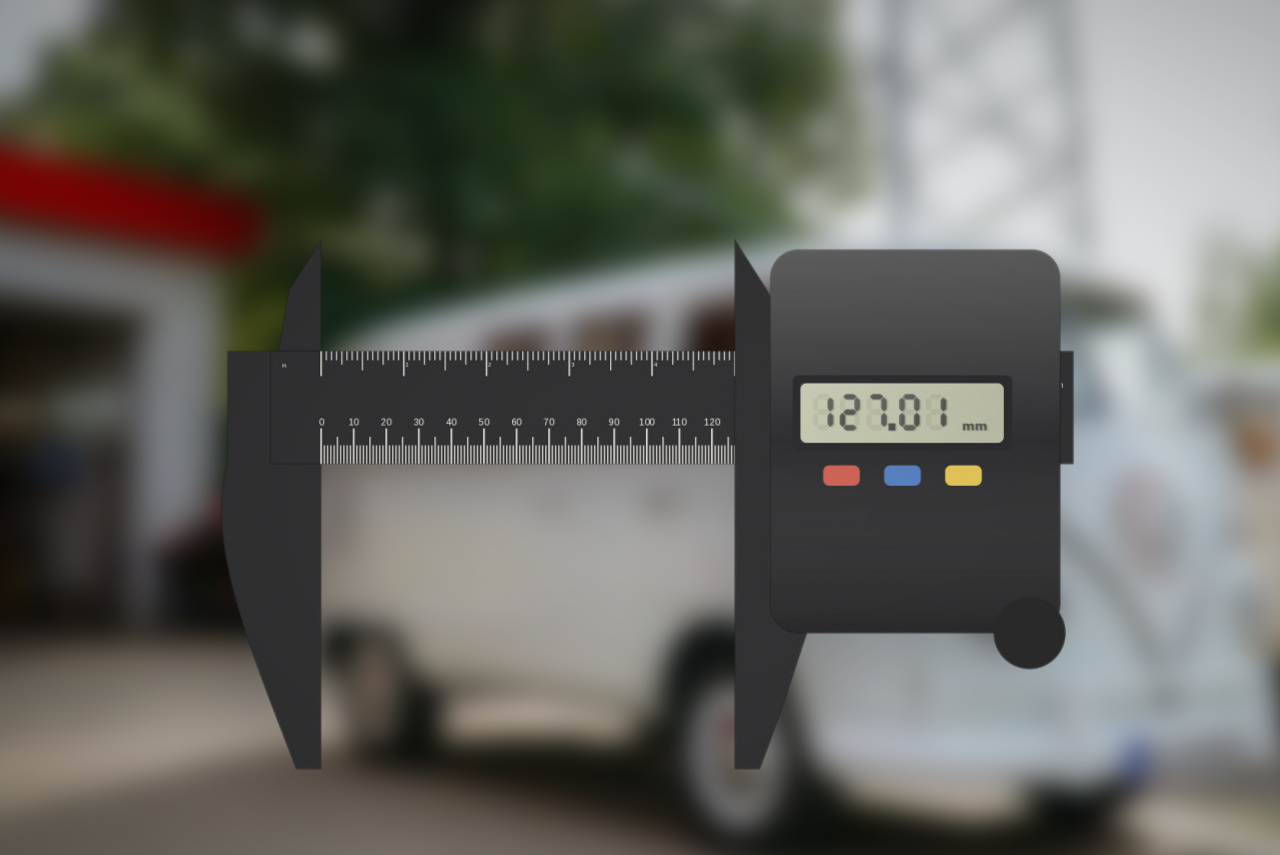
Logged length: 127.01 mm
